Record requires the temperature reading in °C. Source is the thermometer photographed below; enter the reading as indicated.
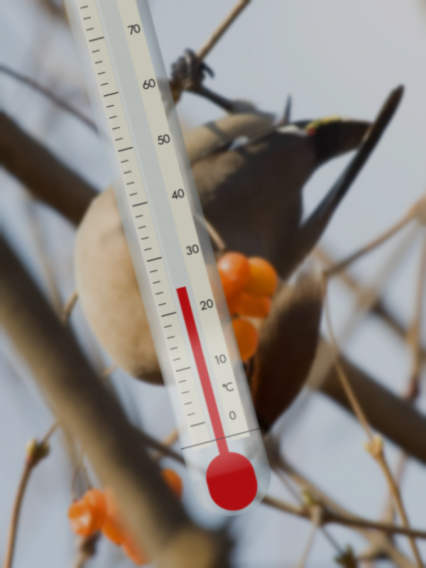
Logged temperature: 24 °C
